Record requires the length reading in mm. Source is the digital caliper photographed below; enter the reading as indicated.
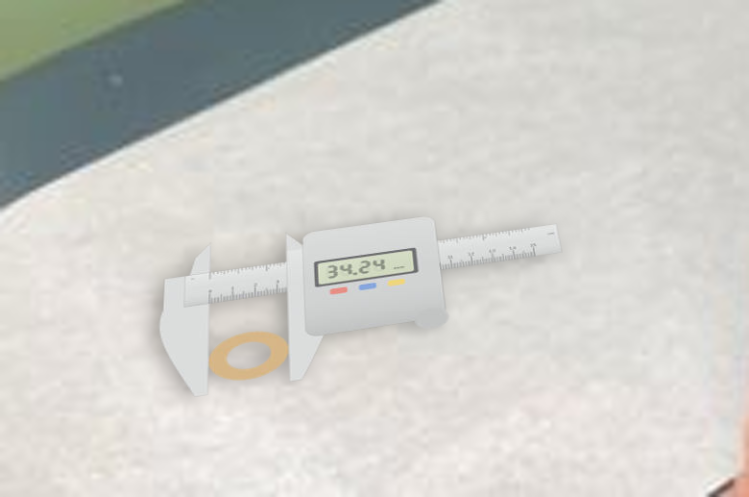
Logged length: 34.24 mm
